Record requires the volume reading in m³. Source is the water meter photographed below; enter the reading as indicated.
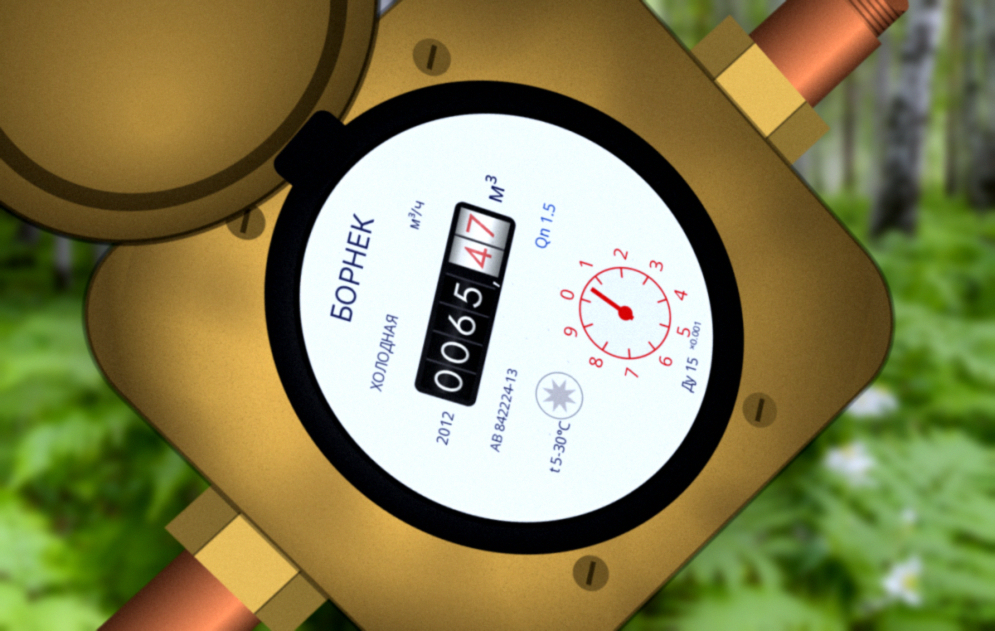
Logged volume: 65.470 m³
